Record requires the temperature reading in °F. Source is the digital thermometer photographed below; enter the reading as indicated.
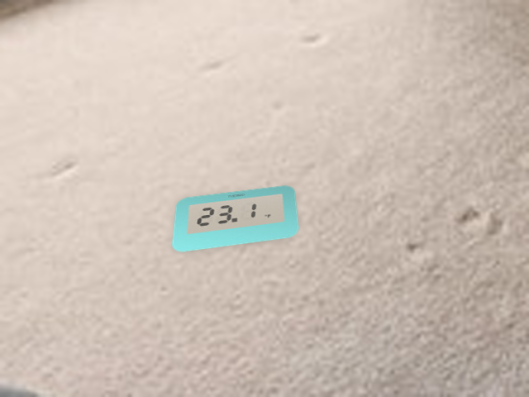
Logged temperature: 23.1 °F
